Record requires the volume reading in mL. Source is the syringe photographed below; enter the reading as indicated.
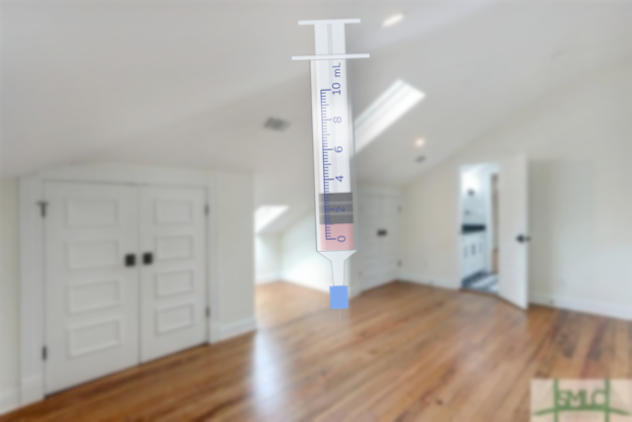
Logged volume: 1 mL
